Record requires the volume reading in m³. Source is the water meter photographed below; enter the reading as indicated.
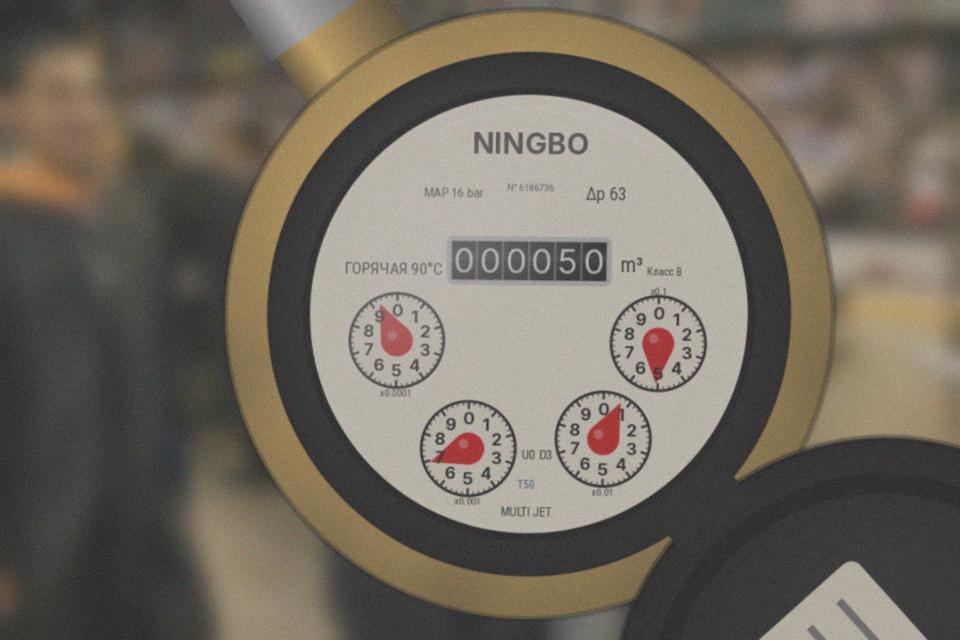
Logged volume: 50.5069 m³
